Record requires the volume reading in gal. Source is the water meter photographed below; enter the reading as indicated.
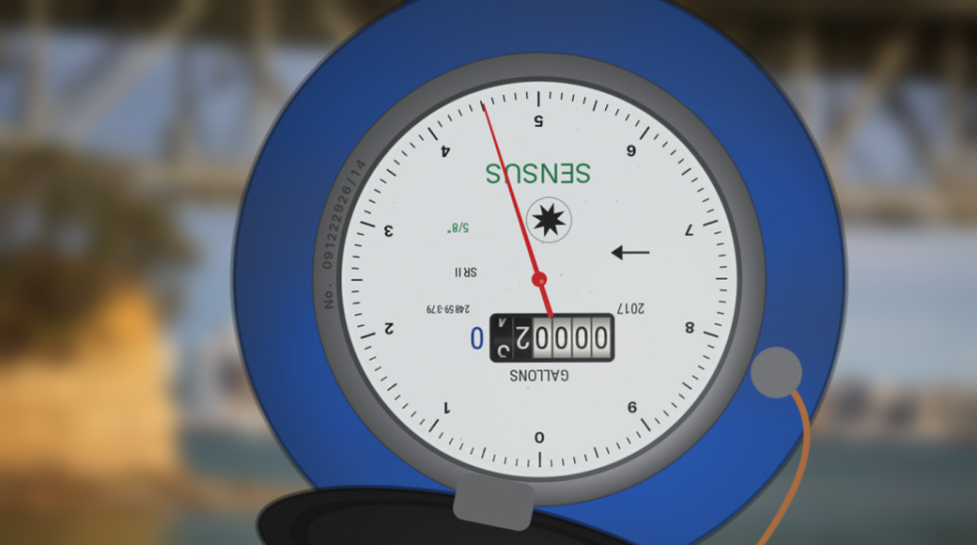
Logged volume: 234.5 gal
